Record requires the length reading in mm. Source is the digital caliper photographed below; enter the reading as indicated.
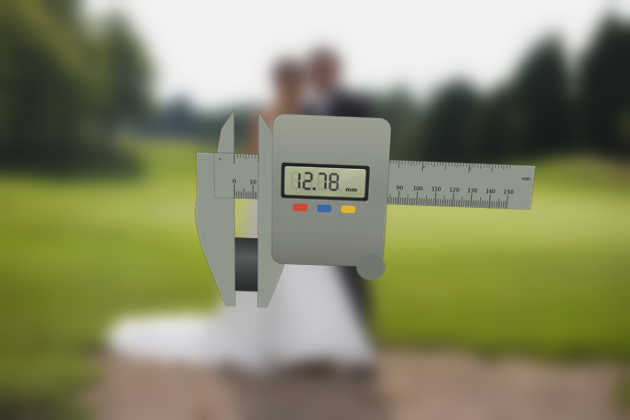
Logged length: 12.78 mm
